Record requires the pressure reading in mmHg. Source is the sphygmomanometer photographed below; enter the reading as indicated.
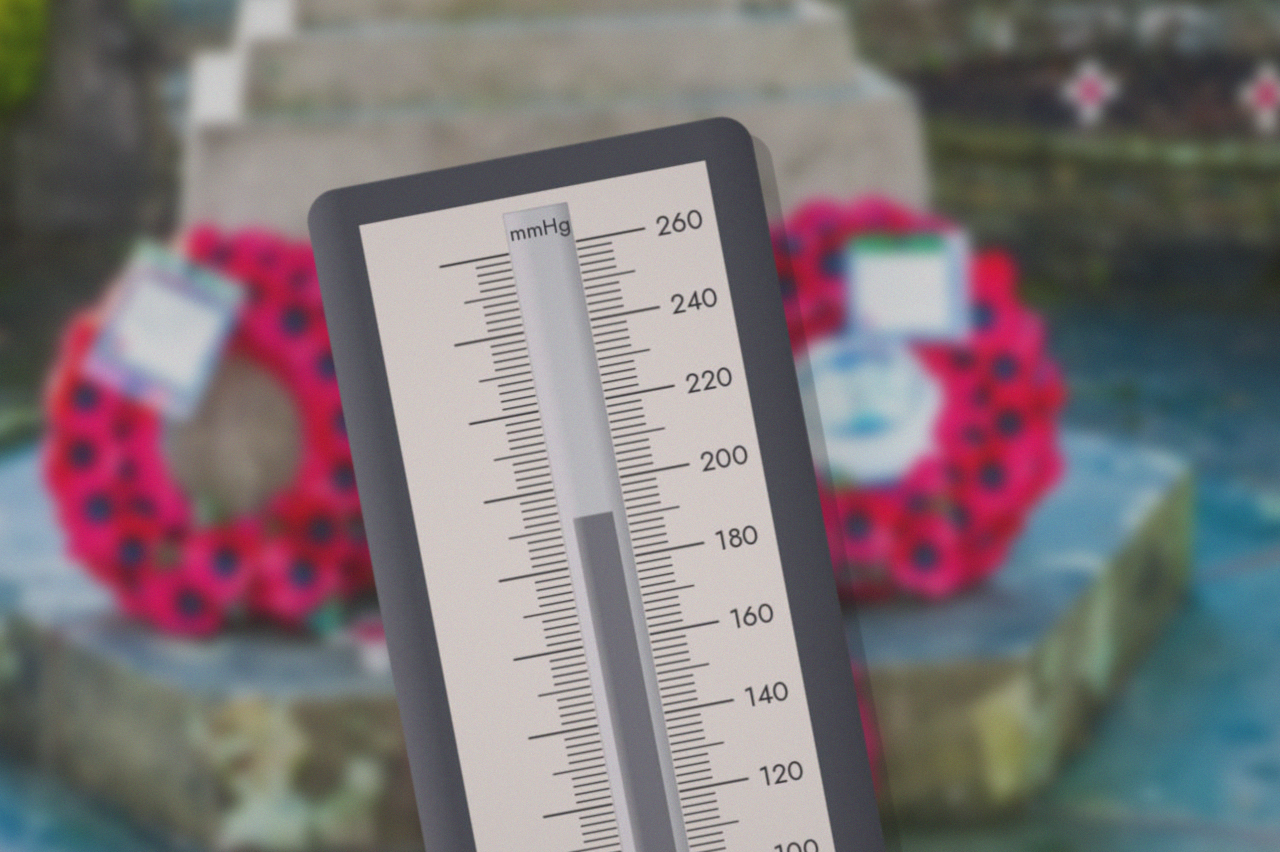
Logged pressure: 192 mmHg
